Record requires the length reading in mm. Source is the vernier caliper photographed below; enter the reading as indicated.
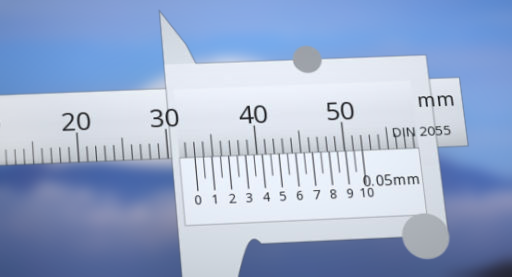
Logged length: 33.0 mm
